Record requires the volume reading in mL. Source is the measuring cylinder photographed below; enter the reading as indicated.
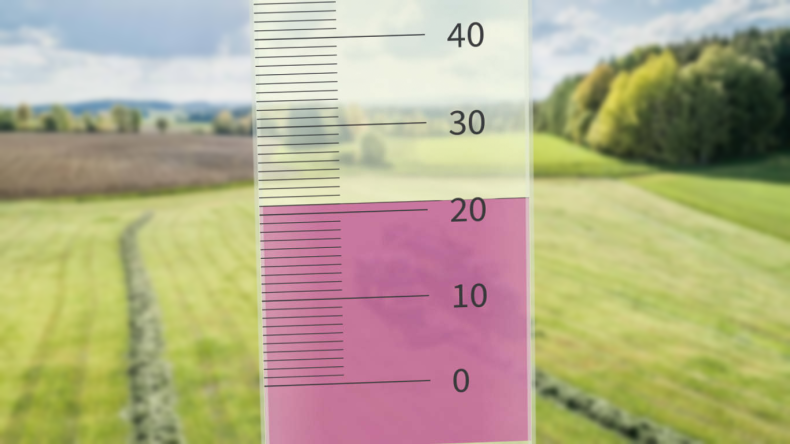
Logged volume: 21 mL
